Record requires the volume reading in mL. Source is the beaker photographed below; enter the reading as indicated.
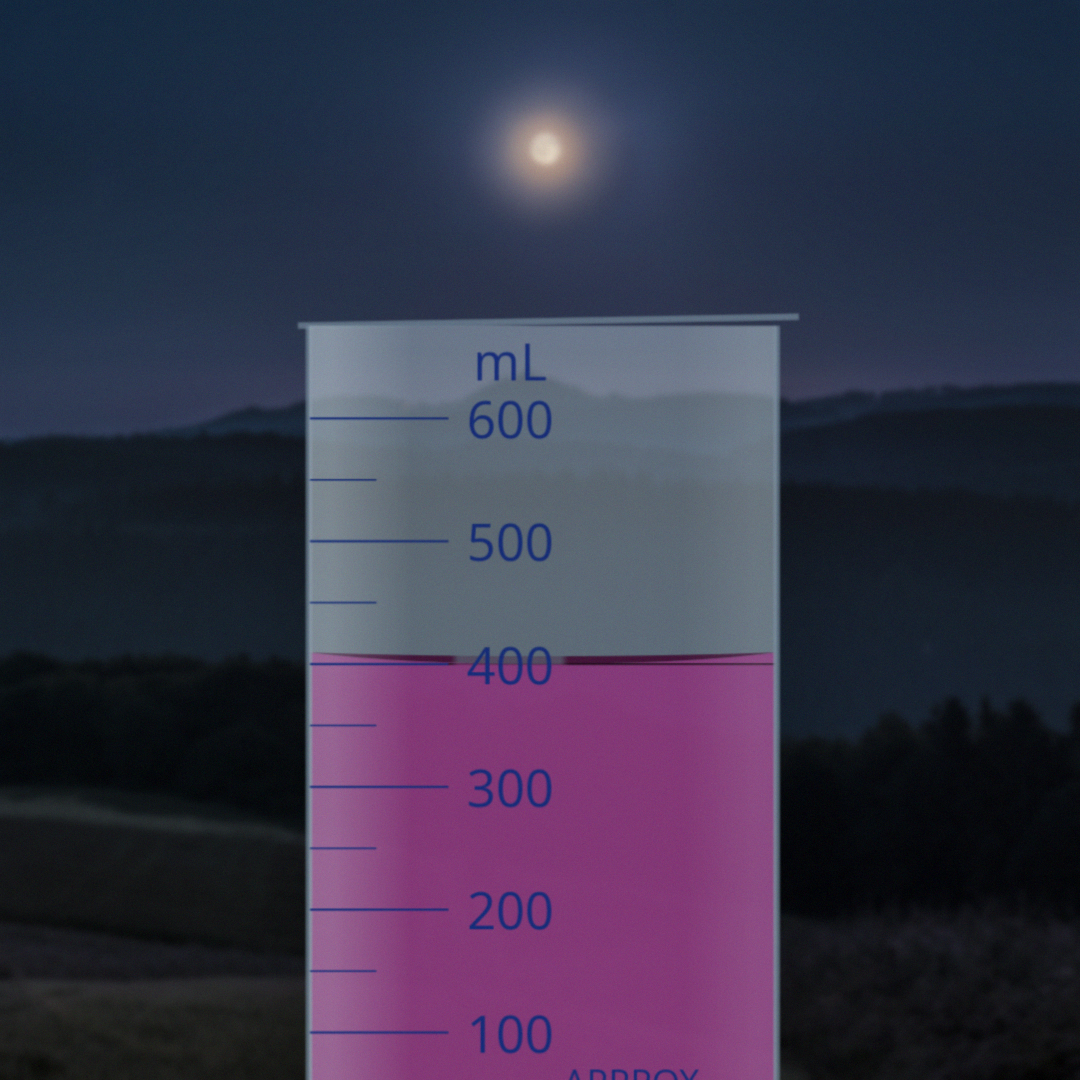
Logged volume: 400 mL
